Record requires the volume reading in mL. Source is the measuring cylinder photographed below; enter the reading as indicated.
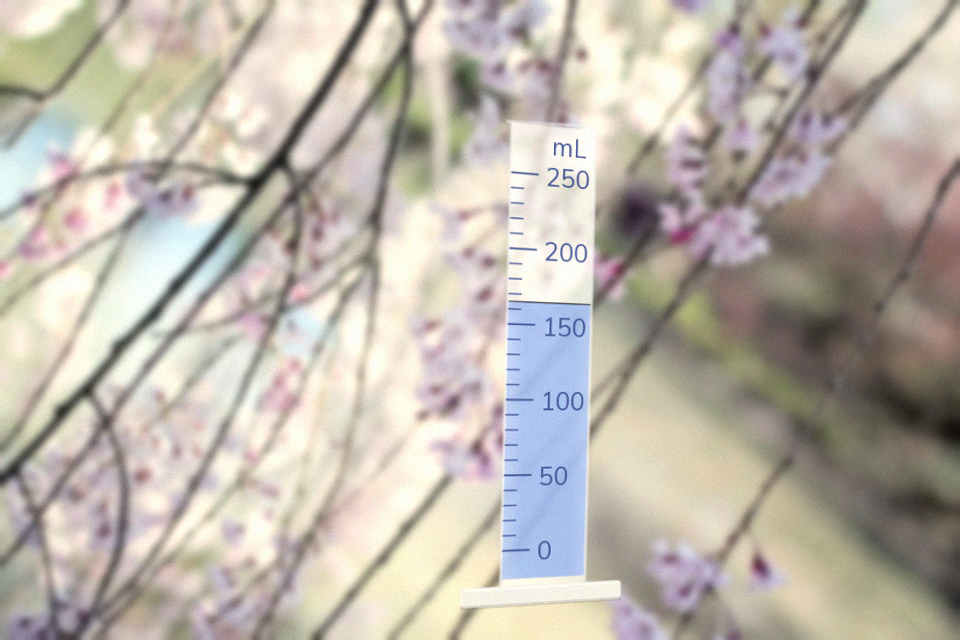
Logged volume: 165 mL
